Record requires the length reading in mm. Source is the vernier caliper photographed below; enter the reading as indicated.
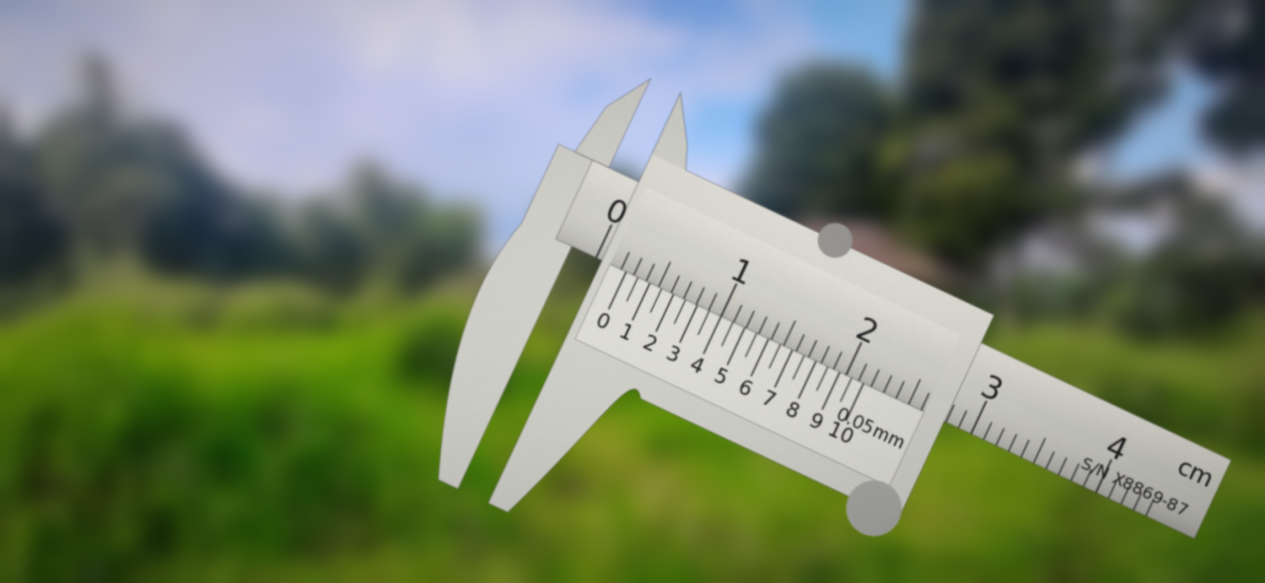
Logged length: 2.4 mm
